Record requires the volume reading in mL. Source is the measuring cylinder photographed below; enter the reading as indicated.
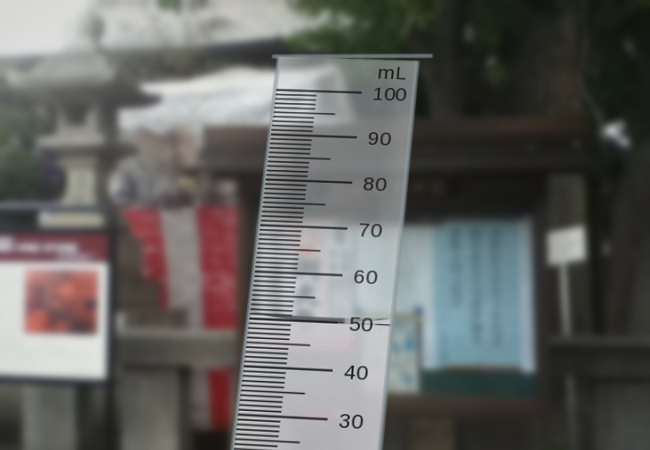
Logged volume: 50 mL
